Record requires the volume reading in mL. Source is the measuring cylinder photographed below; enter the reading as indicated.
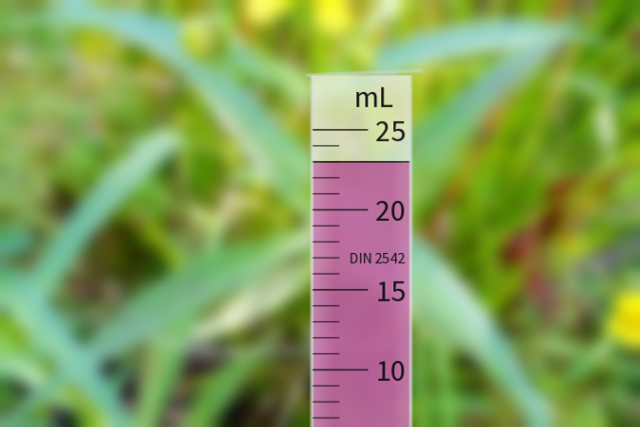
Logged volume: 23 mL
